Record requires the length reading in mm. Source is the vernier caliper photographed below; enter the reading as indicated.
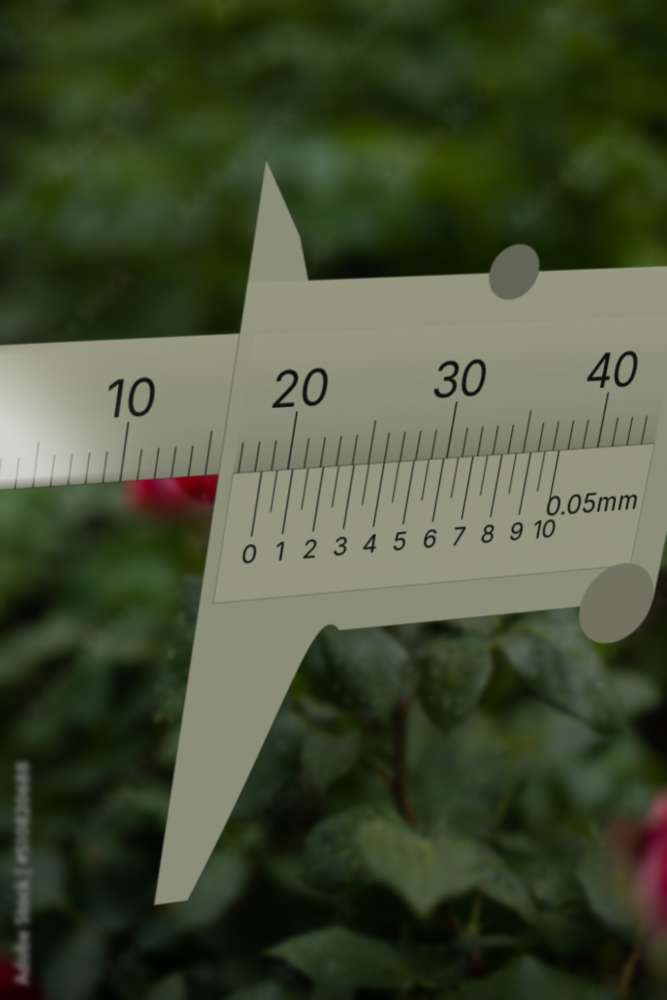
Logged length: 18.4 mm
